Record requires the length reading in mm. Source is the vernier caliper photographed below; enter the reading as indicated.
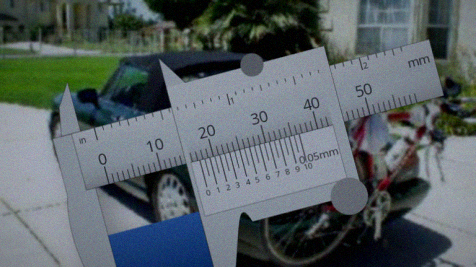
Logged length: 17.4 mm
